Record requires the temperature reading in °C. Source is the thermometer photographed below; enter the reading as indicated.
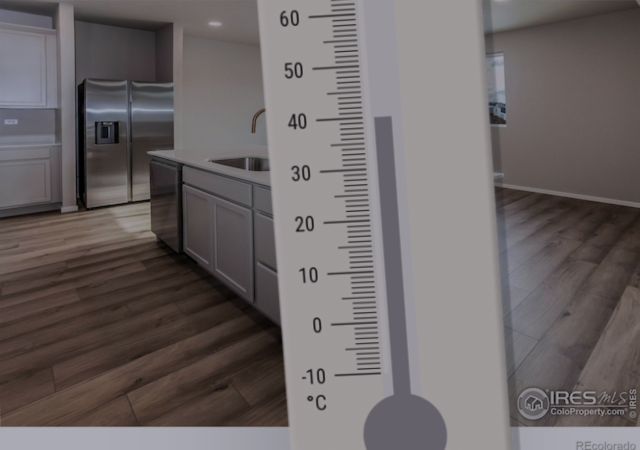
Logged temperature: 40 °C
